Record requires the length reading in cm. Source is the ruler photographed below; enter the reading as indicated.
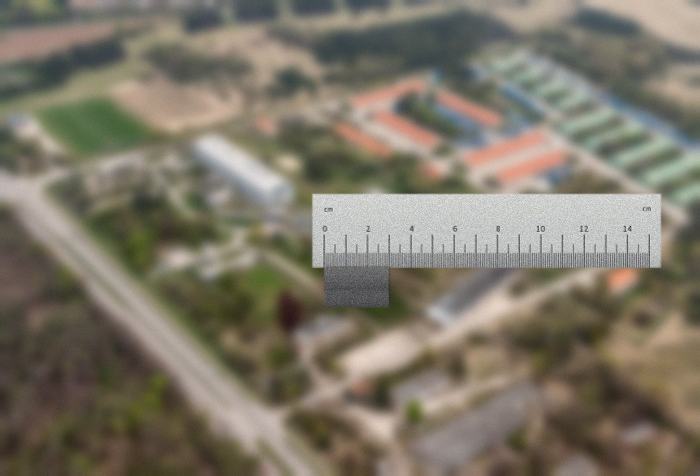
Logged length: 3 cm
